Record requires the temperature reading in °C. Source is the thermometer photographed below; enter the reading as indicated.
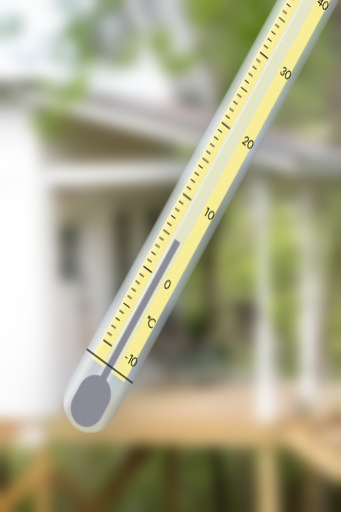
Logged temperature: 5 °C
